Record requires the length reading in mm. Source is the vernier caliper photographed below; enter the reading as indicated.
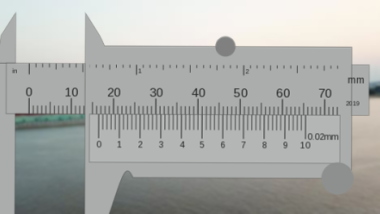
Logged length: 16.5 mm
